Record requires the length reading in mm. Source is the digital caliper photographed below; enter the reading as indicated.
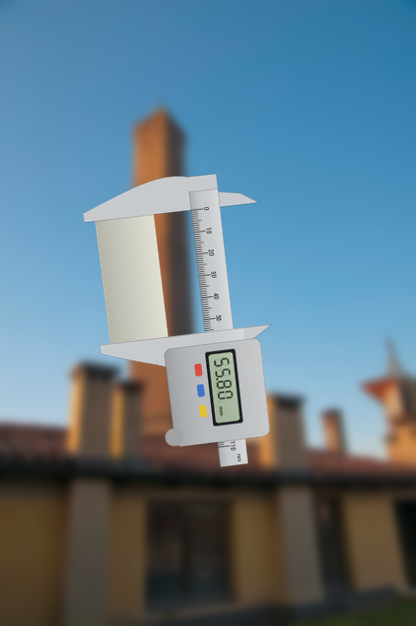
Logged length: 55.80 mm
